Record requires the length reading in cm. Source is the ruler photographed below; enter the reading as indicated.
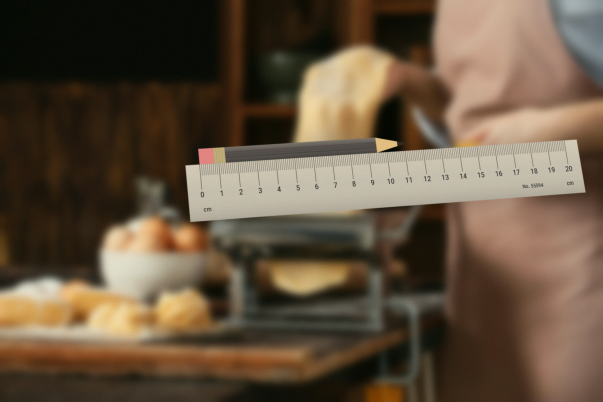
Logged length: 11 cm
